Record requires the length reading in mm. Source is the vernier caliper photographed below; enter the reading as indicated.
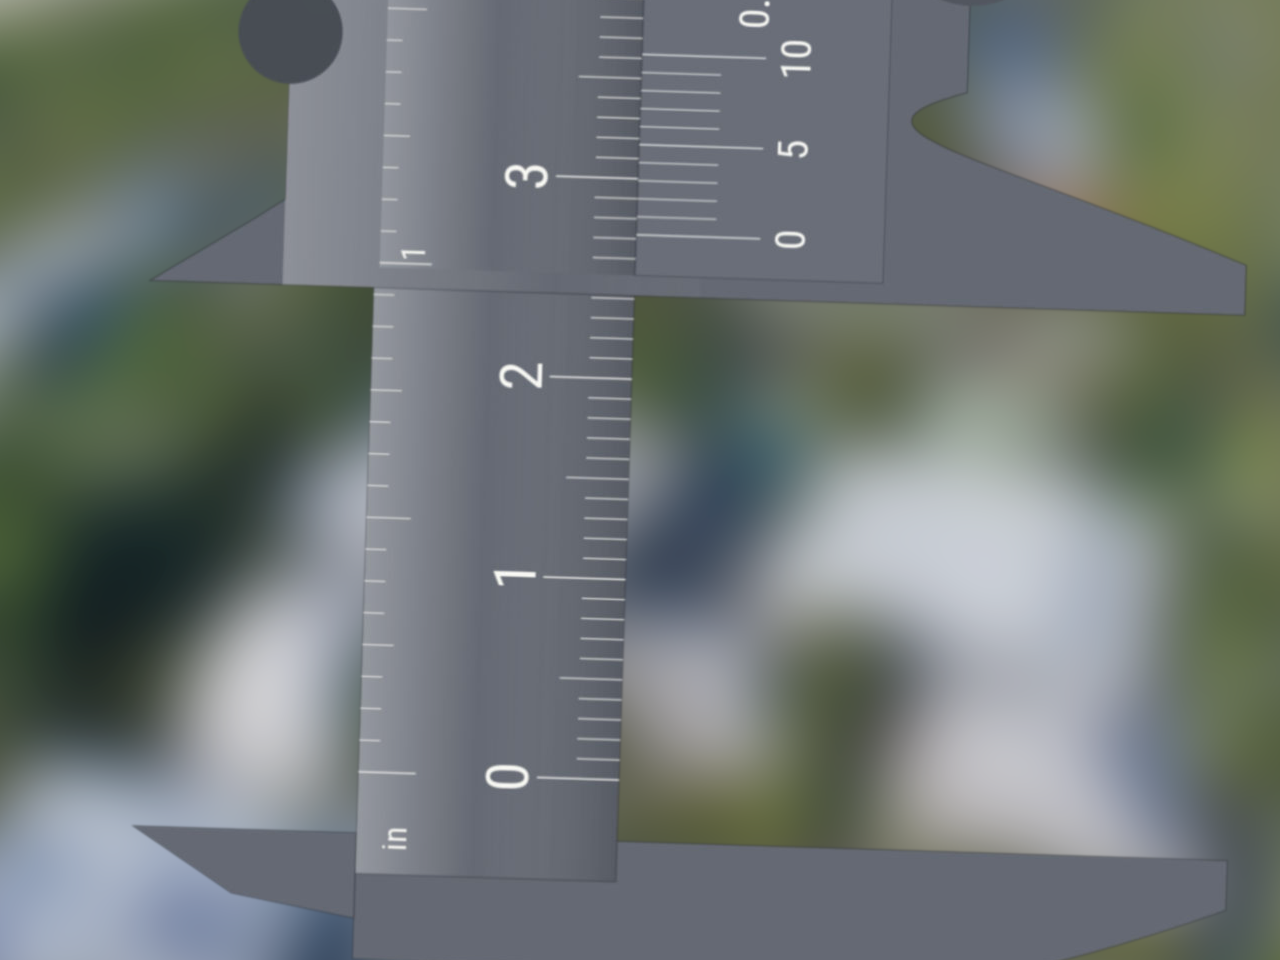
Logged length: 27.2 mm
